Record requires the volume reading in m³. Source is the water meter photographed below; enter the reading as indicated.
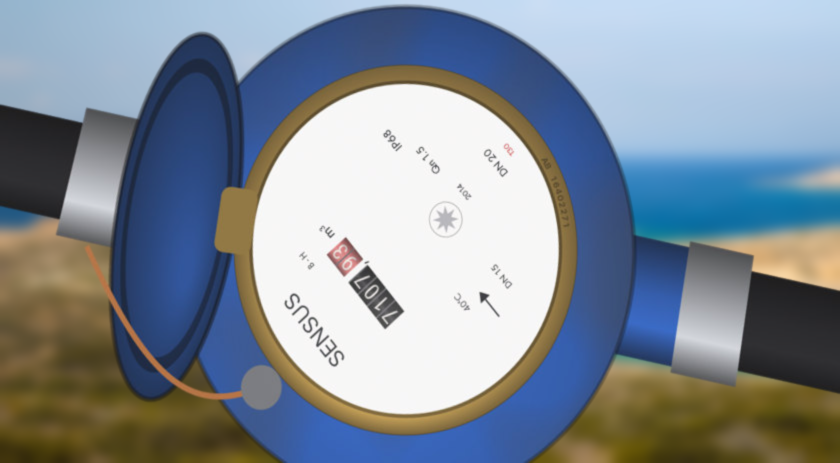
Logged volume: 7107.93 m³
